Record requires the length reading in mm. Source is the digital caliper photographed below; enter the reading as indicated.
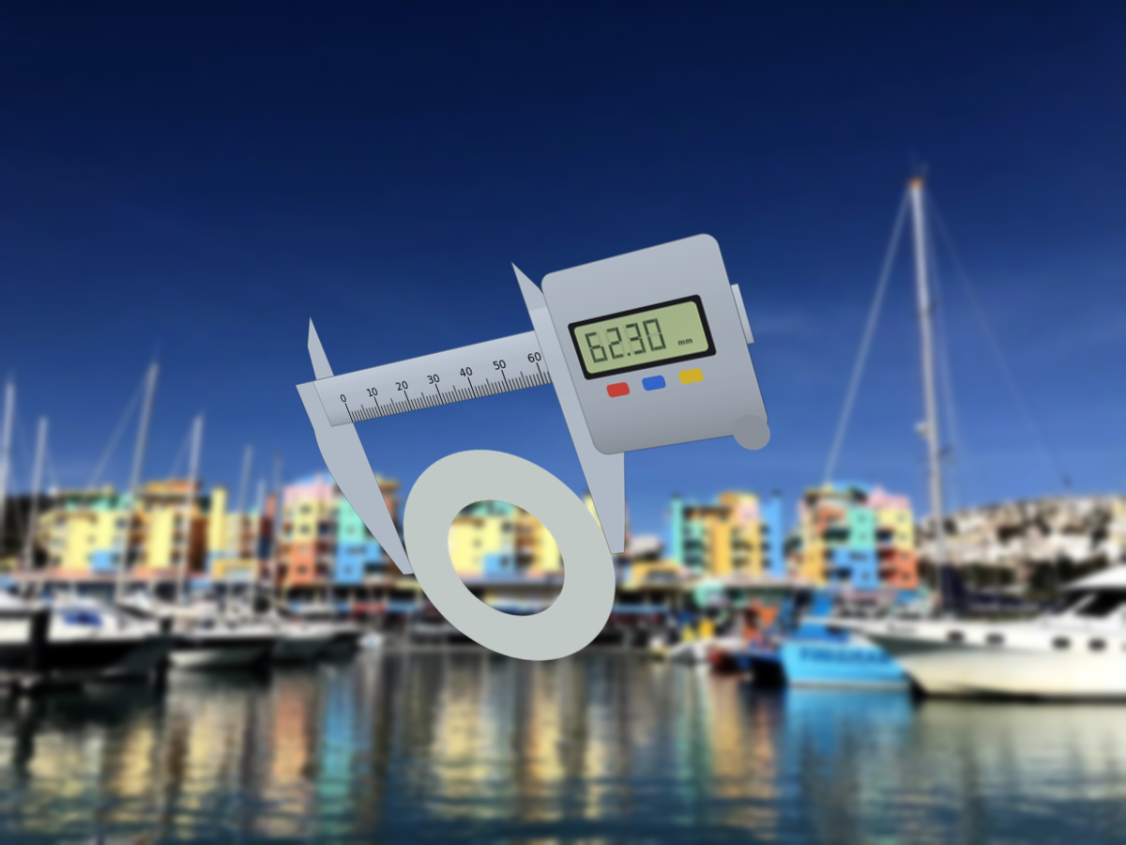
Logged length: 62.30 mm
